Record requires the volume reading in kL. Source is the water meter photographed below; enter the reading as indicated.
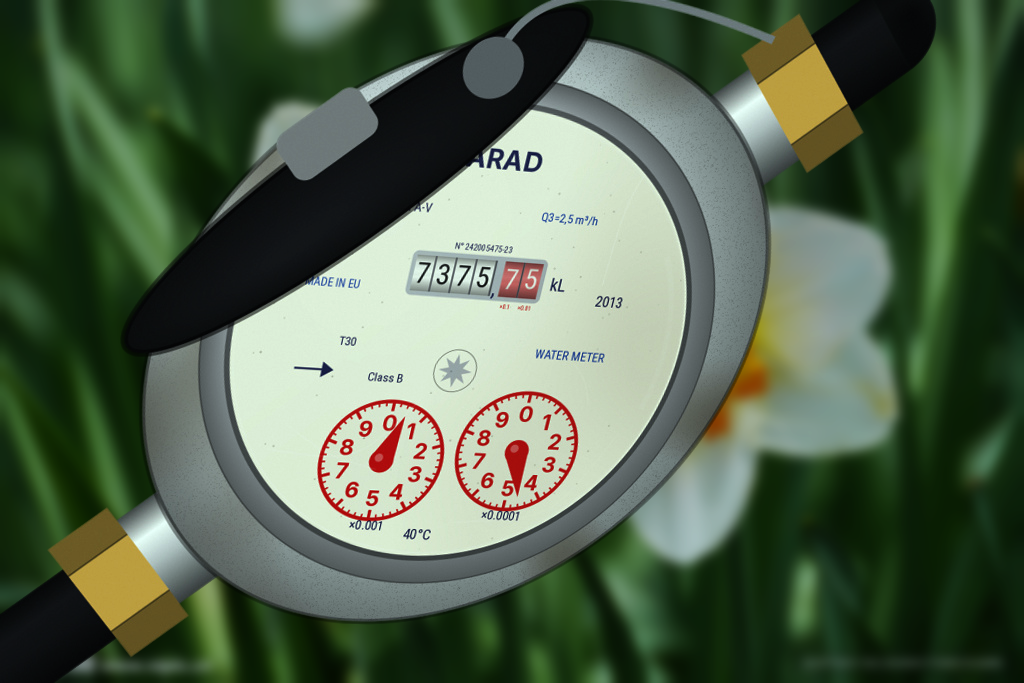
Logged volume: 7375.7504 kL
